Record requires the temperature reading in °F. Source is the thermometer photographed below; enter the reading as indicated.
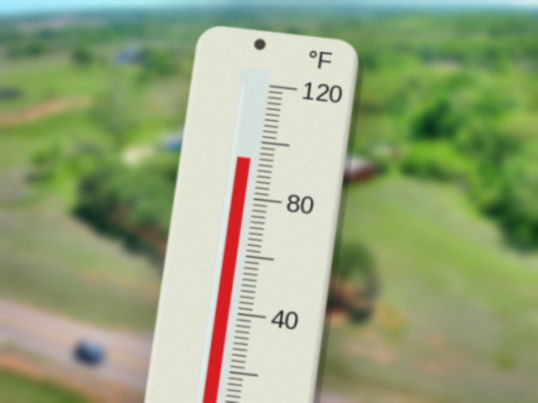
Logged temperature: 94 °F
